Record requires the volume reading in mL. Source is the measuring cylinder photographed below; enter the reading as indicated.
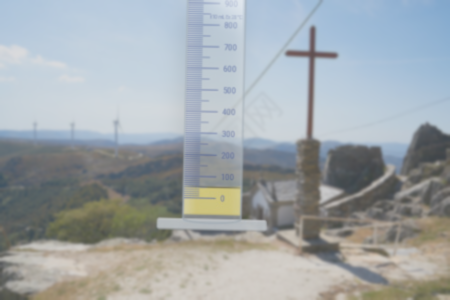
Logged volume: 50 mL
